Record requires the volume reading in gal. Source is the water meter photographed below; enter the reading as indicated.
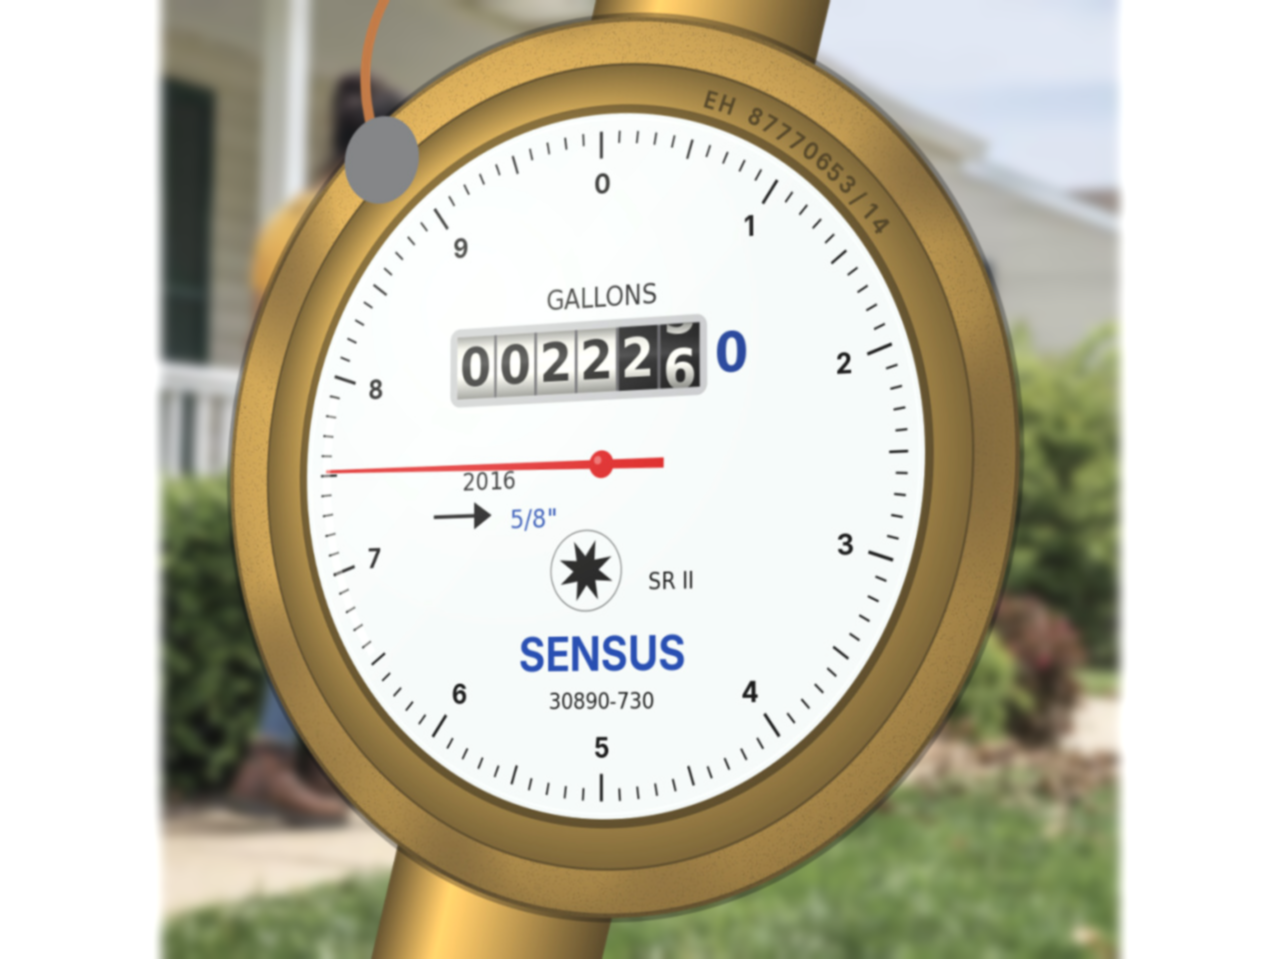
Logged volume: 22257.5 gal
